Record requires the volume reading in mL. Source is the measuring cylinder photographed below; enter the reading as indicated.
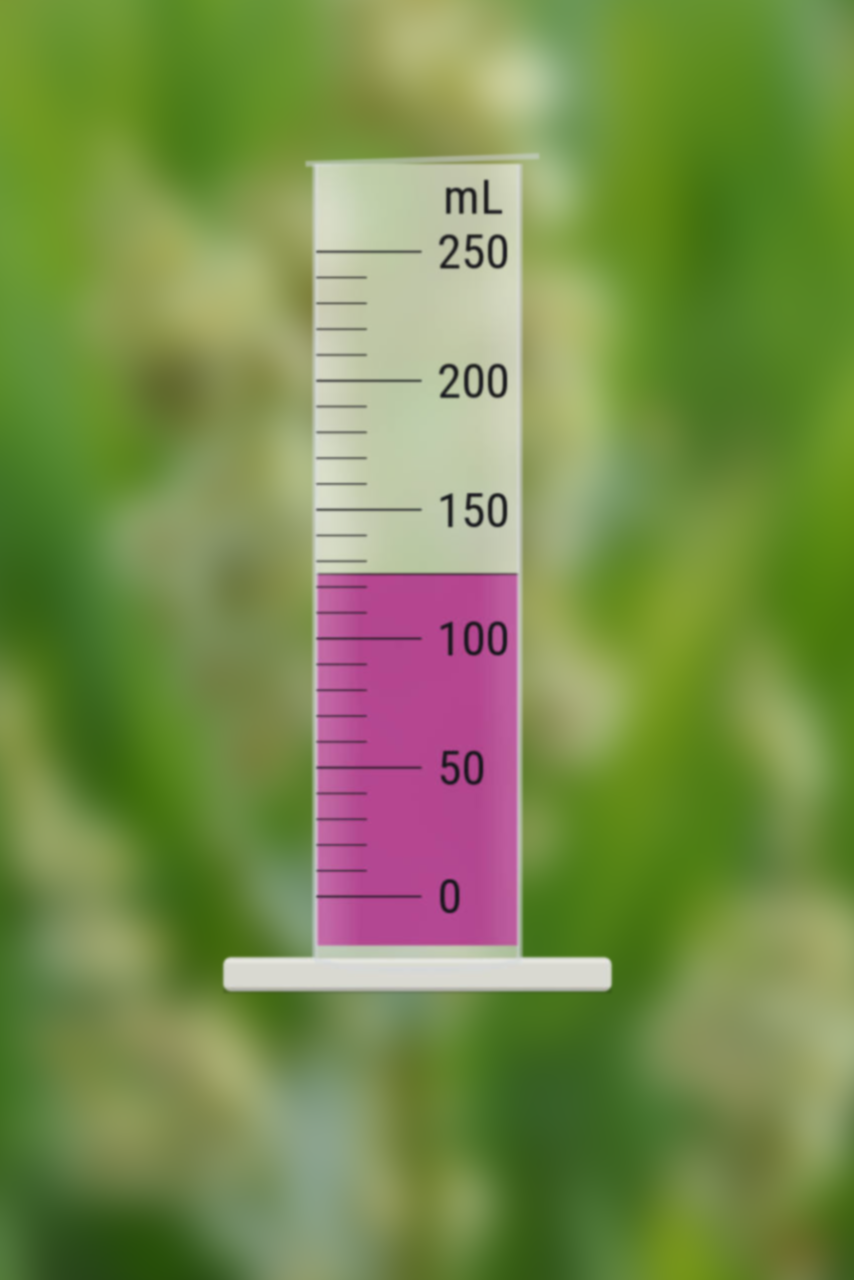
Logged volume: 125 mL
